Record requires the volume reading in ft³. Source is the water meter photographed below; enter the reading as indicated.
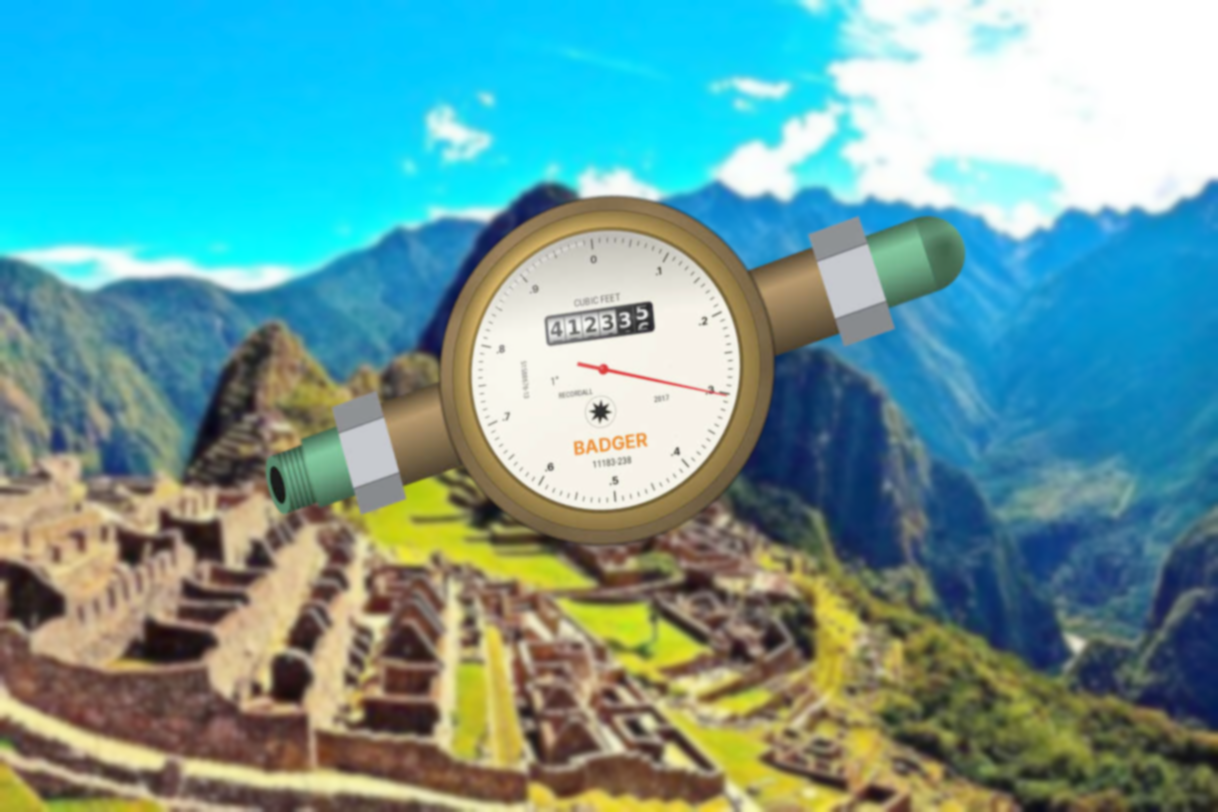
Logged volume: 412335.30 ft³
